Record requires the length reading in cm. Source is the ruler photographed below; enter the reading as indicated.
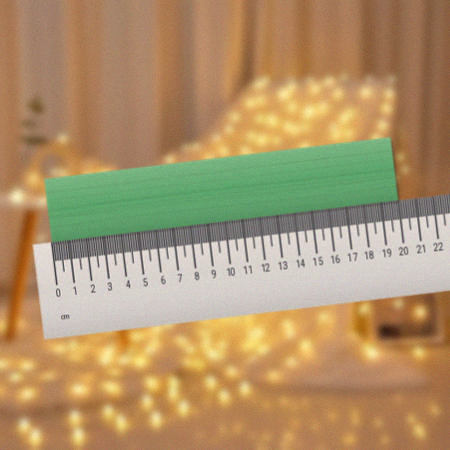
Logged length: 20 cm
